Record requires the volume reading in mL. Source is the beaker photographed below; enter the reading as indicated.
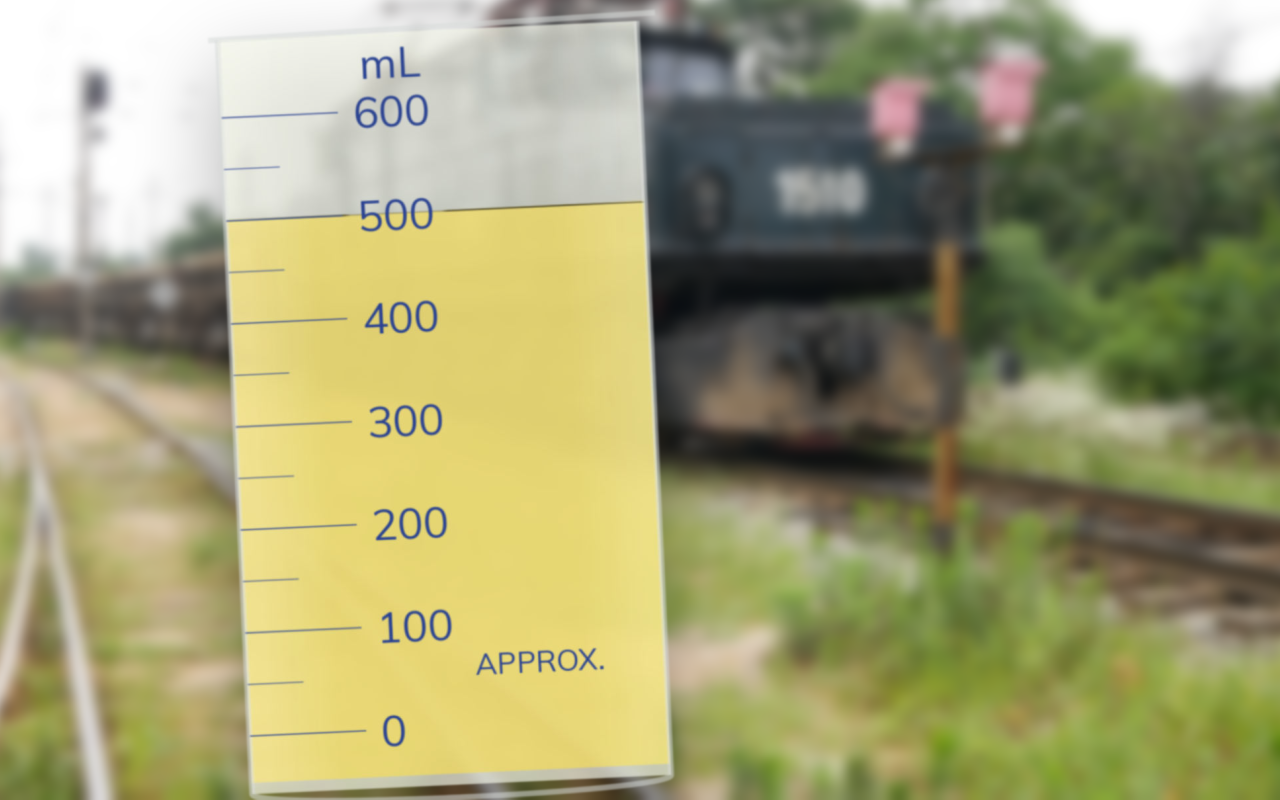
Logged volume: 500 mL
